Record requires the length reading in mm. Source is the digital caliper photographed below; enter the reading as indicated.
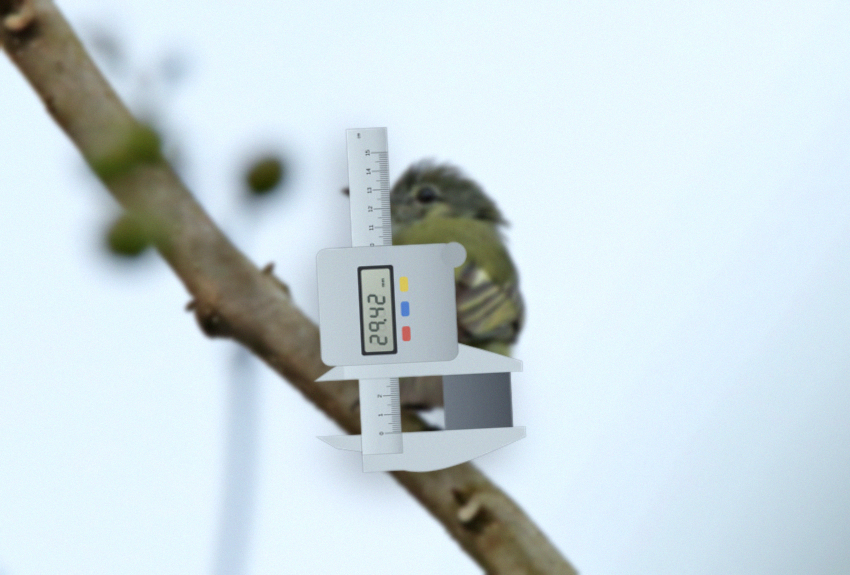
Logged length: 29.42 mm
